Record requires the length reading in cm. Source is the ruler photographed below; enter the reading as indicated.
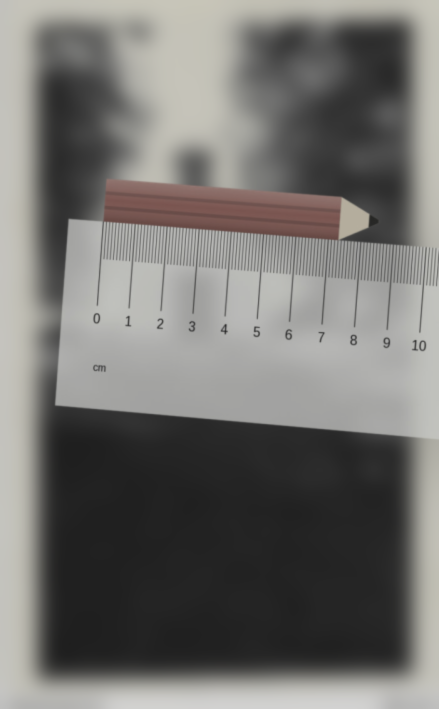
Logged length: 8.5 cm
